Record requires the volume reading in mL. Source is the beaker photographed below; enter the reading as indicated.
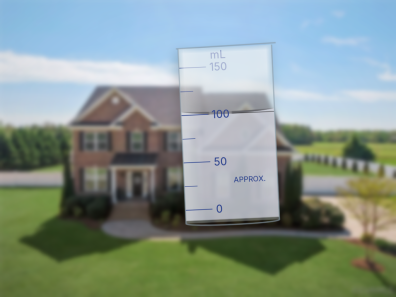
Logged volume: 100 mL
